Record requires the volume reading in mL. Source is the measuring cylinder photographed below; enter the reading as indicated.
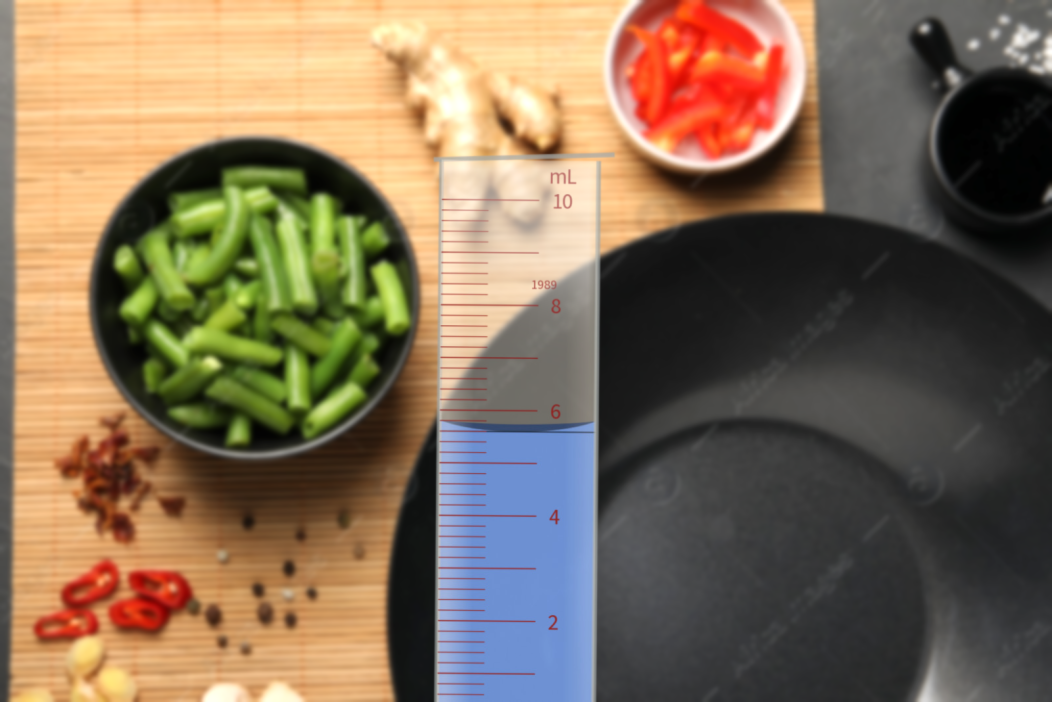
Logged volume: 5.6 mL
